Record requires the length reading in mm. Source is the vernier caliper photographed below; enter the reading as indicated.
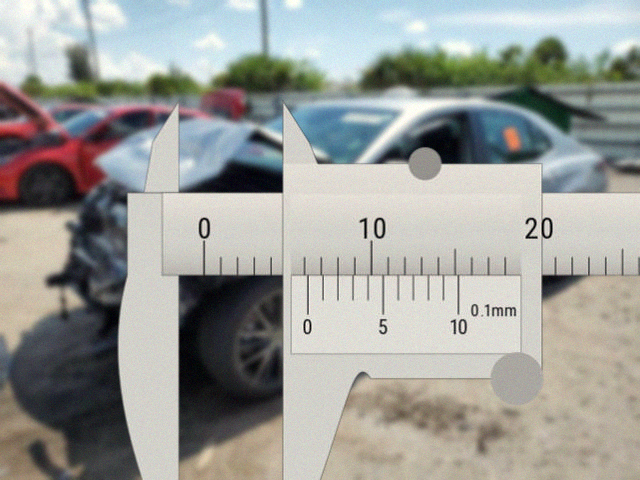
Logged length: 6.2 mm
